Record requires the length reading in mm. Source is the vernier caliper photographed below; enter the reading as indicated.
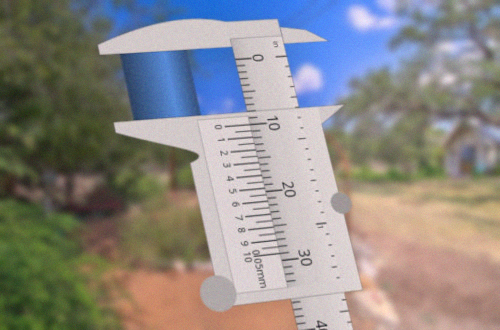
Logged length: 10.0 mm
